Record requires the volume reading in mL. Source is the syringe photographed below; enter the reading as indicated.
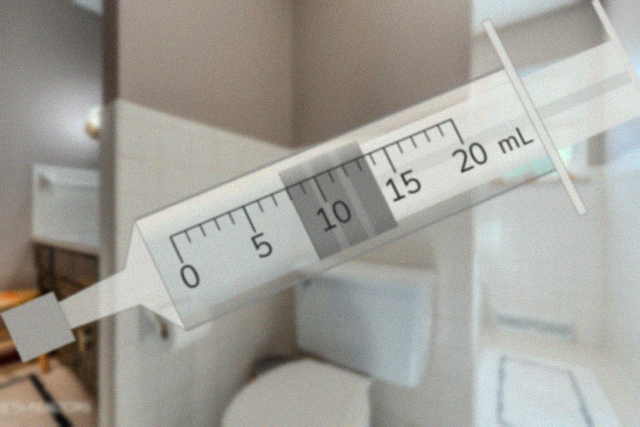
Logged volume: 8 mL
